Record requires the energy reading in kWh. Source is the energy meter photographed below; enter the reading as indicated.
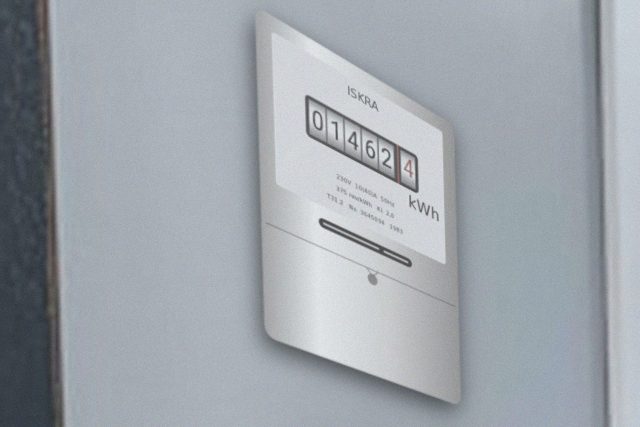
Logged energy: 1462.4 kWh
